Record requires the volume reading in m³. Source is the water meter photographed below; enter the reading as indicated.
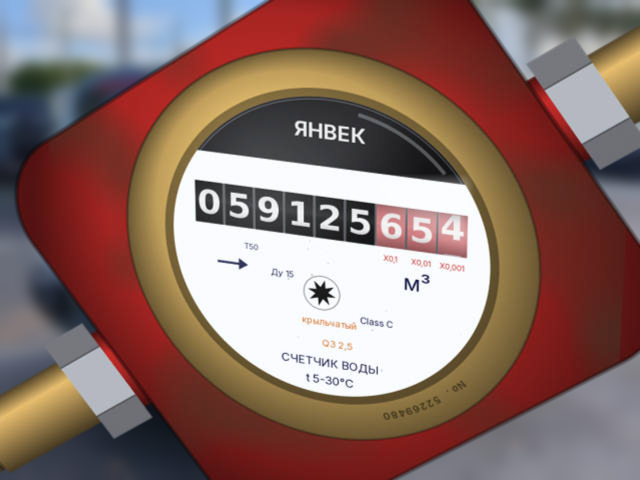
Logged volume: 59125.654 m³
